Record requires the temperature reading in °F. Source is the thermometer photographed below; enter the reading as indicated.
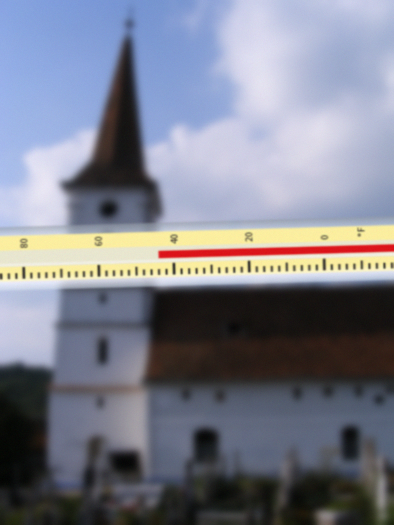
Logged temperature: 44 °F
